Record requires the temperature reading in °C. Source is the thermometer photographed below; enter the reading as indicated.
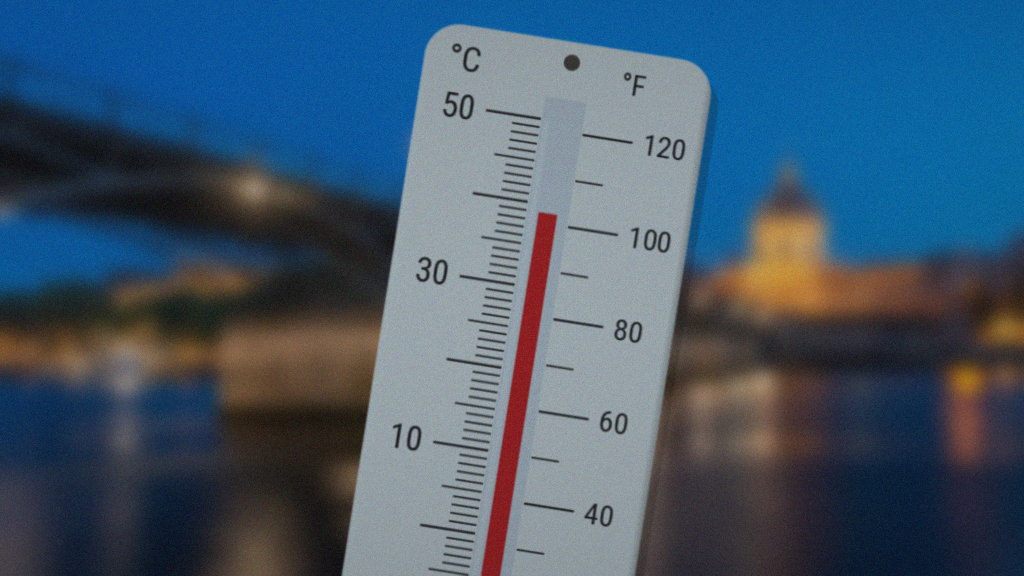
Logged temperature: 39 °C
